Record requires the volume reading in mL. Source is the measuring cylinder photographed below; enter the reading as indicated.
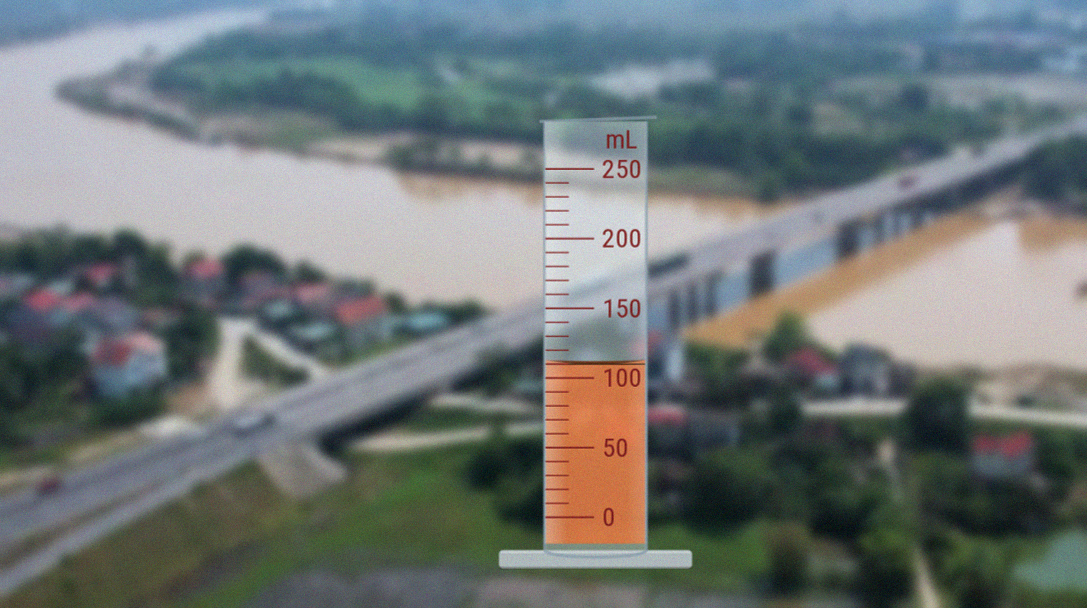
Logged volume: 110 mL
